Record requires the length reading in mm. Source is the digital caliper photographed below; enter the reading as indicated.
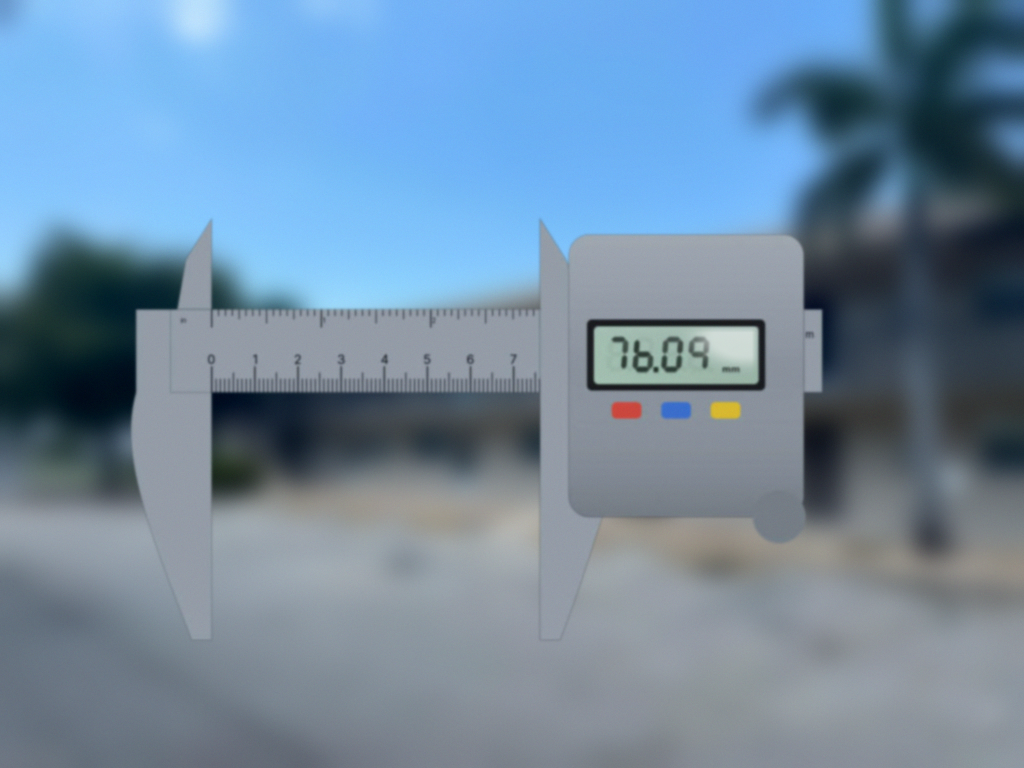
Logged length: 76.09 mm
